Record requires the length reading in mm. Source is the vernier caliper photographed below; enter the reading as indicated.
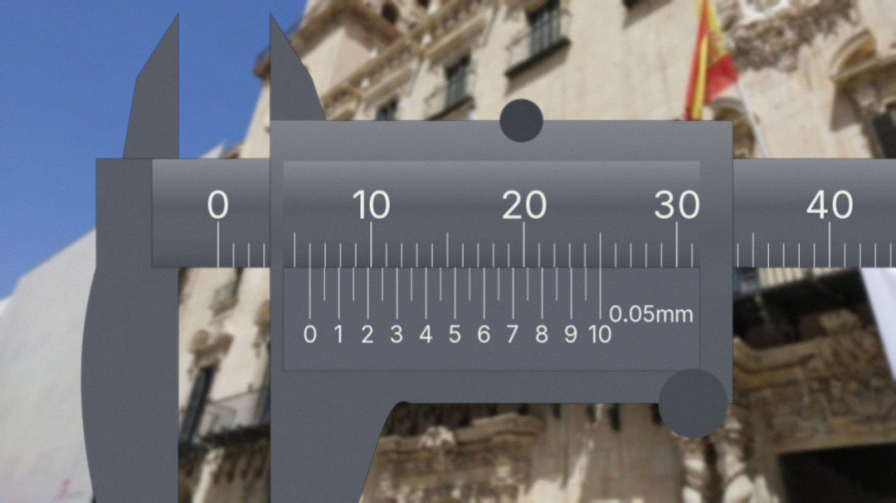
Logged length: 6.0 mm
